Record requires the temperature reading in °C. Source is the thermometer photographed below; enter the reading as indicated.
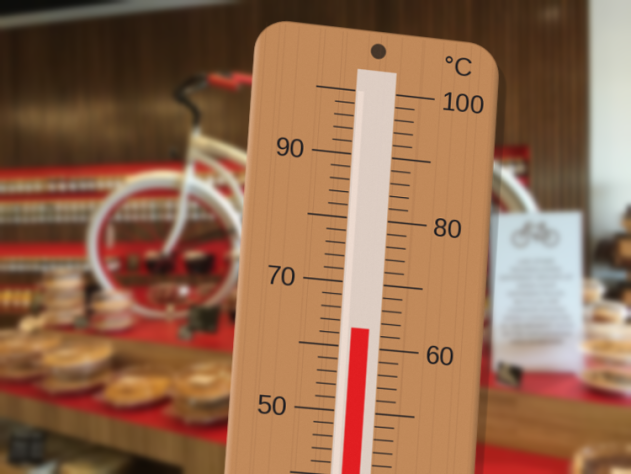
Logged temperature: 63 °C
